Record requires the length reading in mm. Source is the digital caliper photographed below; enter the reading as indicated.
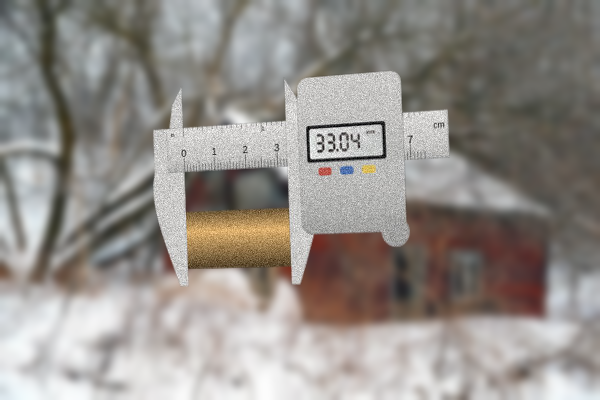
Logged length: 33.04 mm
